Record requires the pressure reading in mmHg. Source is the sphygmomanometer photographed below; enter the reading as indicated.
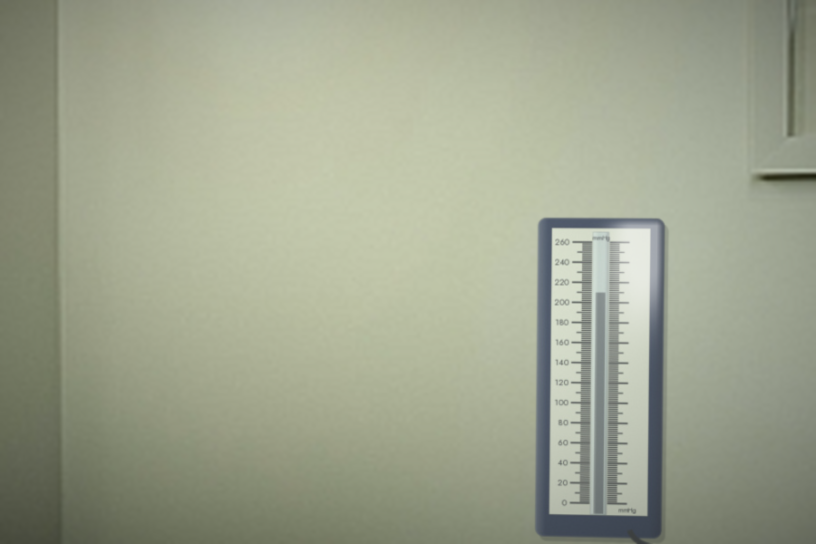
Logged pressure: 210 mmHg
